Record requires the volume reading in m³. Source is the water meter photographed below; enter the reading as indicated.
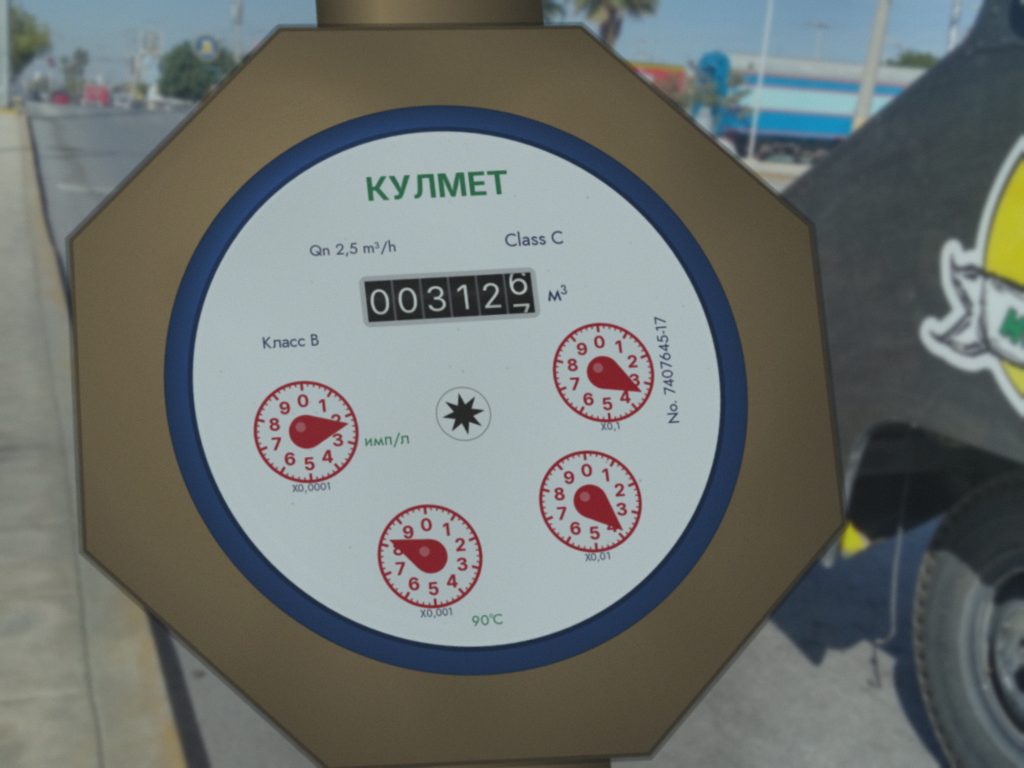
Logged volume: 3126.3382 m³
